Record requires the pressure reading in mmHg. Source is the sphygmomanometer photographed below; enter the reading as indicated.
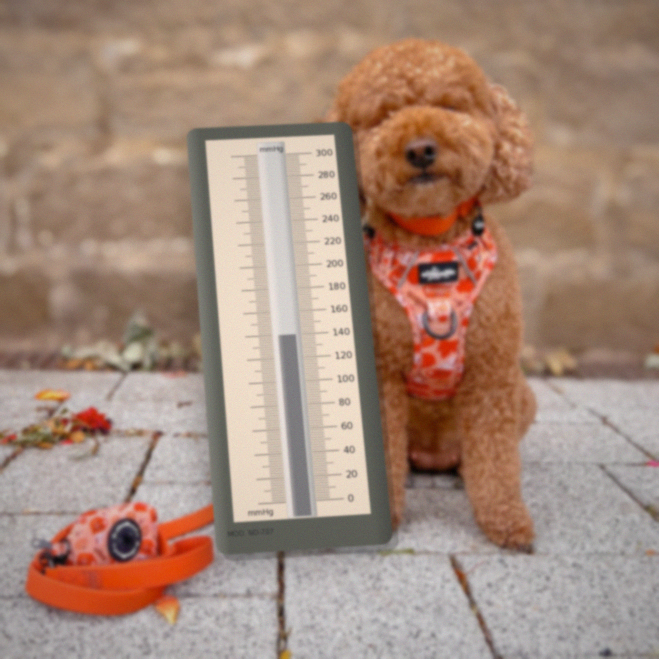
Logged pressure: 140 mmHg
